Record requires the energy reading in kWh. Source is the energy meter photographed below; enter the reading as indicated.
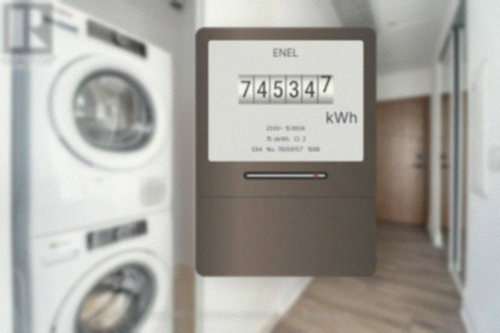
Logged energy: 745347 kWh
